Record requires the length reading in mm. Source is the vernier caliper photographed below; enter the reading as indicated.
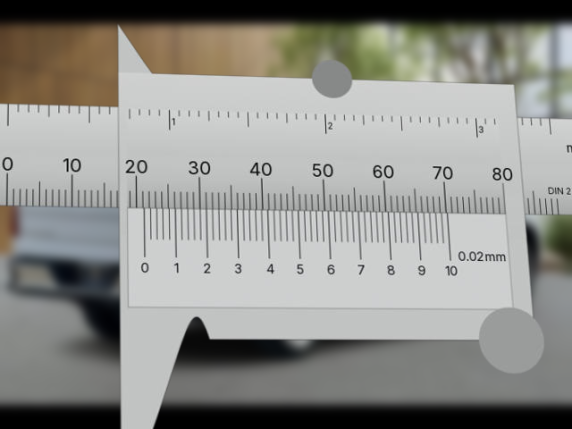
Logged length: 21.2 mm
